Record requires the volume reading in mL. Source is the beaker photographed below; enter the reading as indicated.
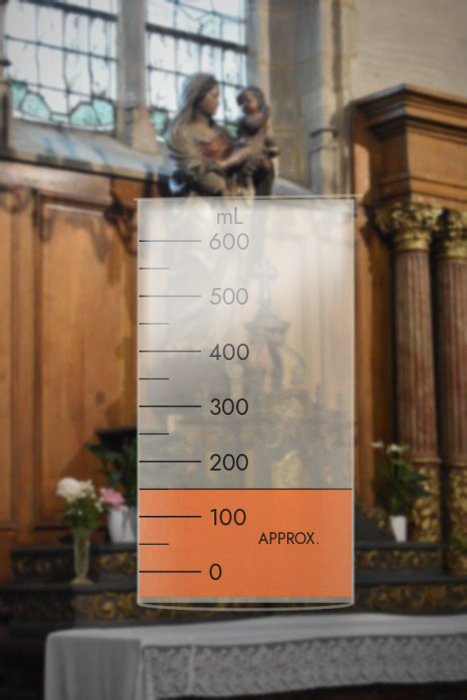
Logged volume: 150 mL
